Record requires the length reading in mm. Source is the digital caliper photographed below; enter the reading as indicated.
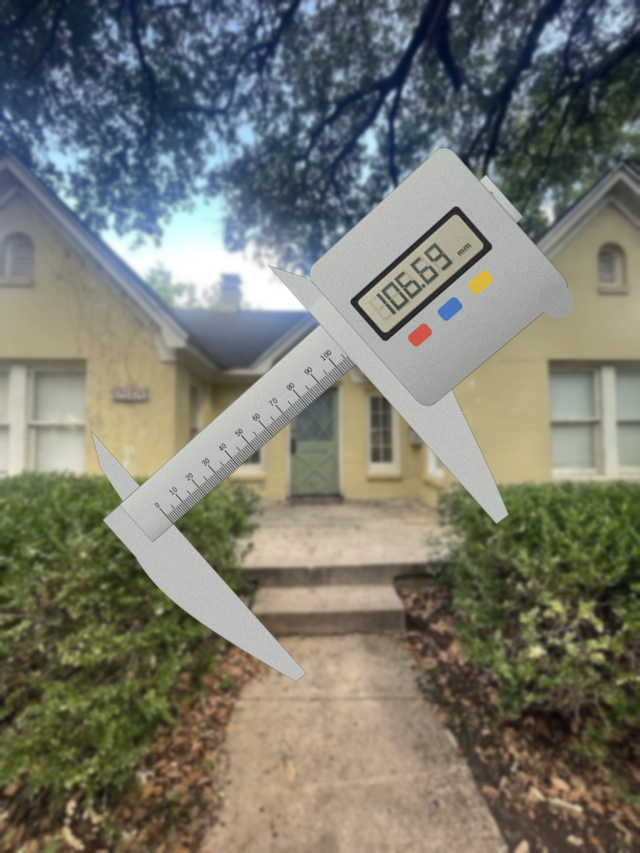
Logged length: 106.69 mm
